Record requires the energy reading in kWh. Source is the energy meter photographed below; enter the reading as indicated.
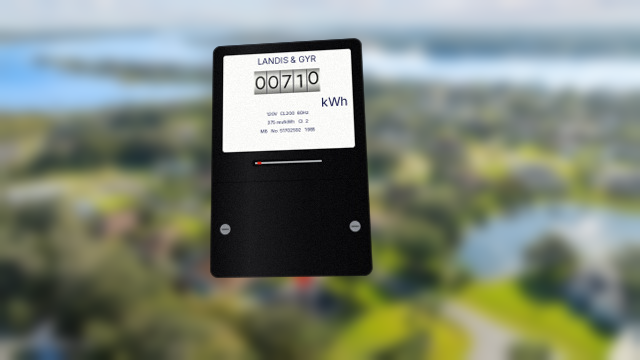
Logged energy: 710 kWh
